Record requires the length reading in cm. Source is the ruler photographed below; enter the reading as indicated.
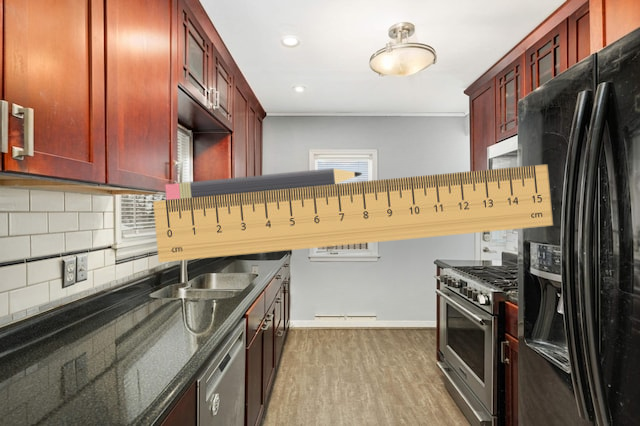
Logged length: 8 cm
